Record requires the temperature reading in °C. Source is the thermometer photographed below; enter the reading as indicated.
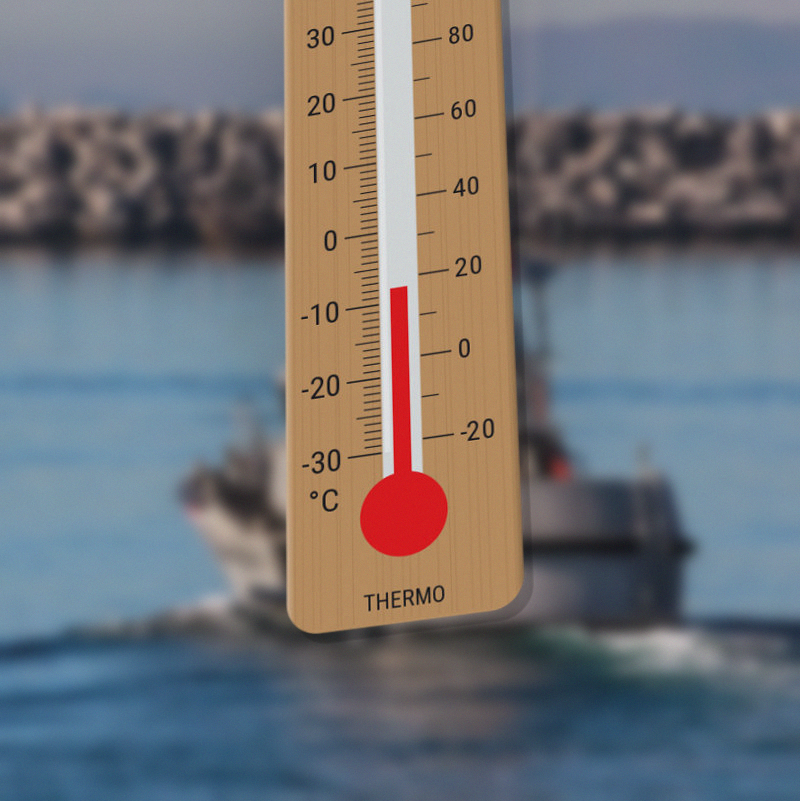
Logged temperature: -8 °C
